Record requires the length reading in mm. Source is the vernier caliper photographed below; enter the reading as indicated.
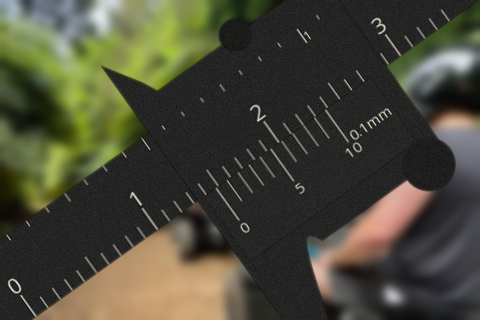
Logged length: 14.8 mm
